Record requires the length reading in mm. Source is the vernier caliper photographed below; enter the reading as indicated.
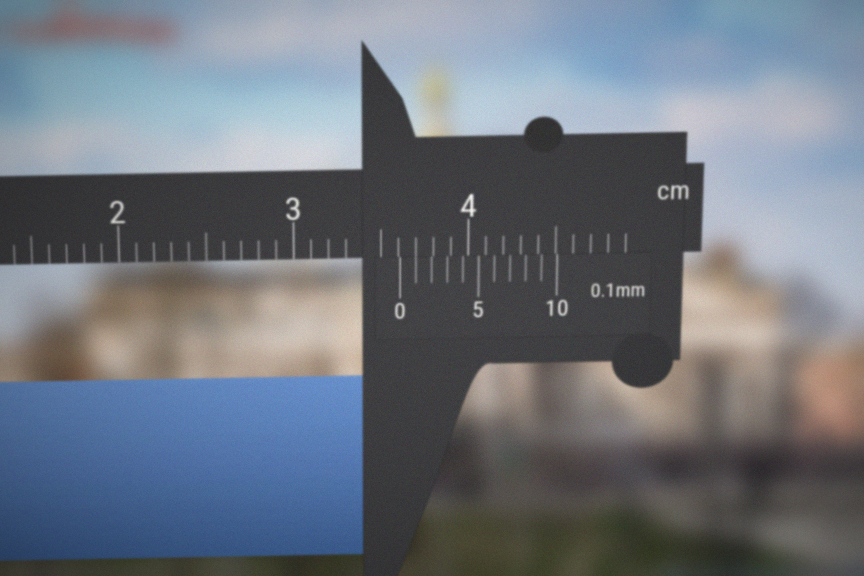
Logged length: 36.1 mm
